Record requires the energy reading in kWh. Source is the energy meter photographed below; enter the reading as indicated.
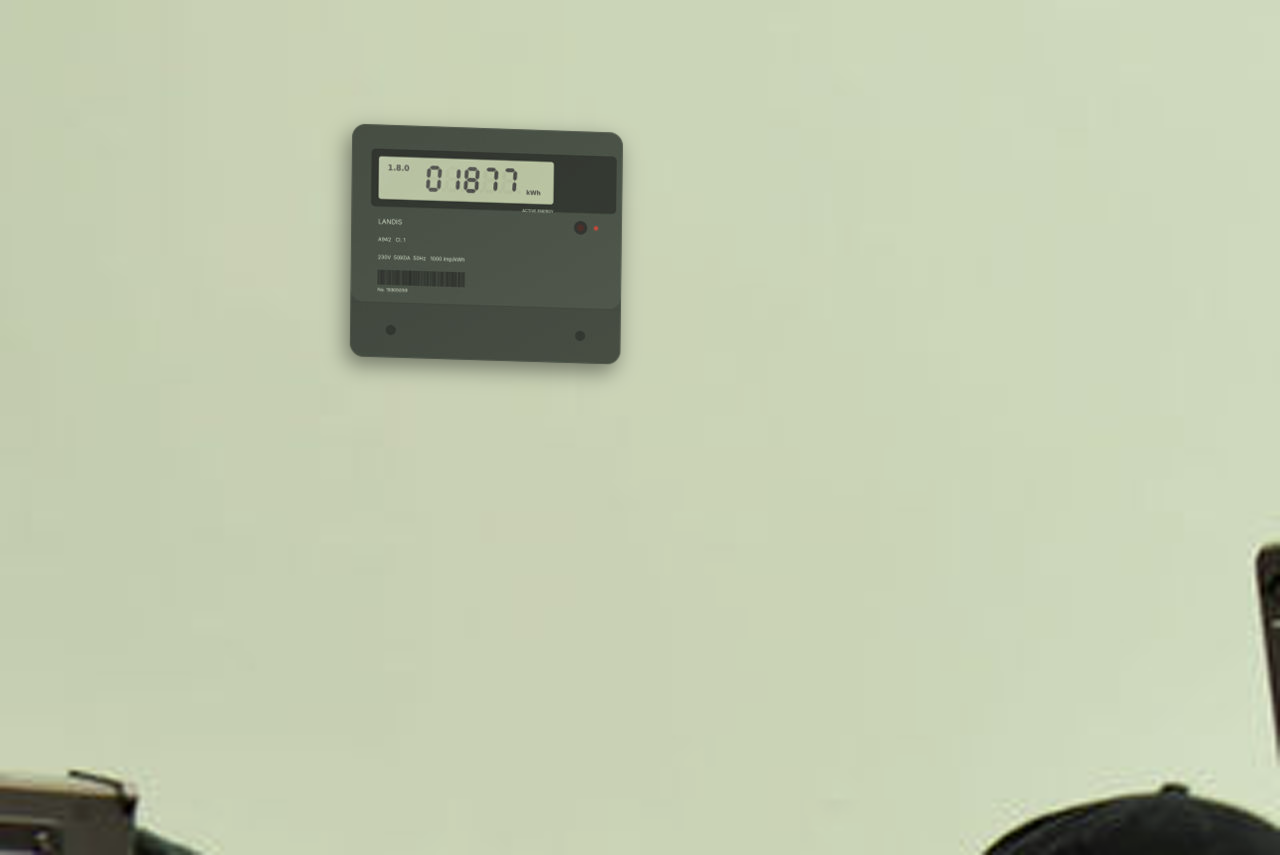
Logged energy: 1877 kWh
